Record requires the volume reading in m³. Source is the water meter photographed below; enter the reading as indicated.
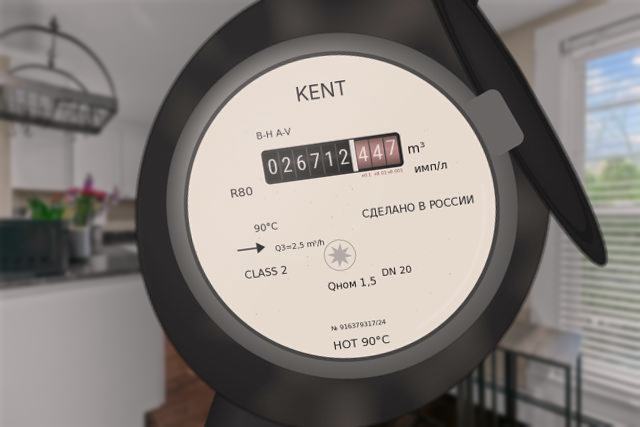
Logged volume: 26712.447 m³
